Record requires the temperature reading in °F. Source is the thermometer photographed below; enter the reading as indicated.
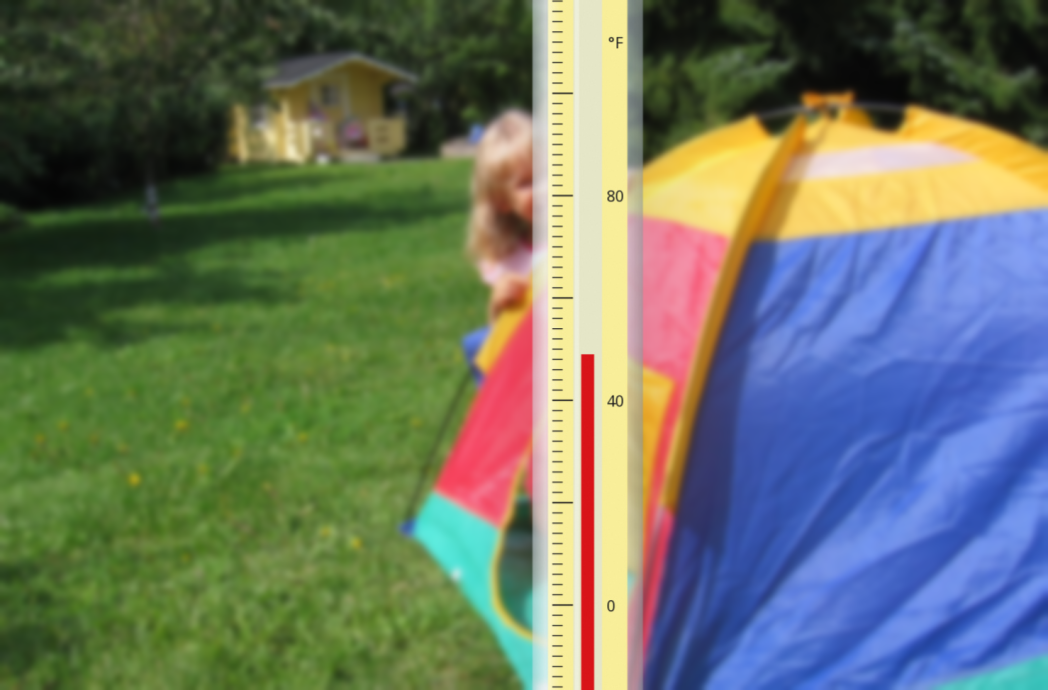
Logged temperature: 49 °F
